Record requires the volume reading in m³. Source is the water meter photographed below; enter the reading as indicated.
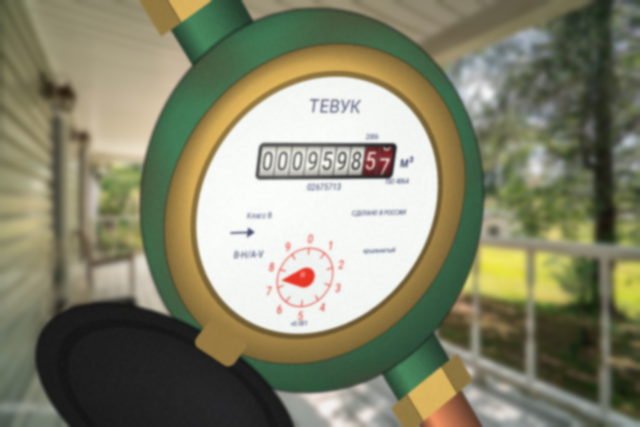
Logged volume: 9598.567 m³
